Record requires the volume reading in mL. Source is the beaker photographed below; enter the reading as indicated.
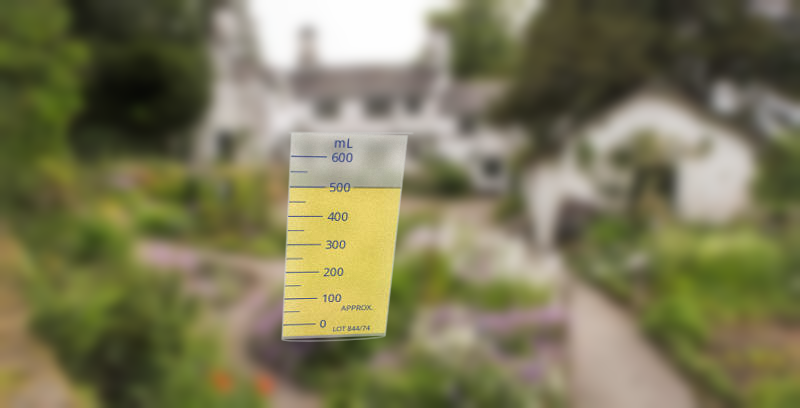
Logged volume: 500 mL
